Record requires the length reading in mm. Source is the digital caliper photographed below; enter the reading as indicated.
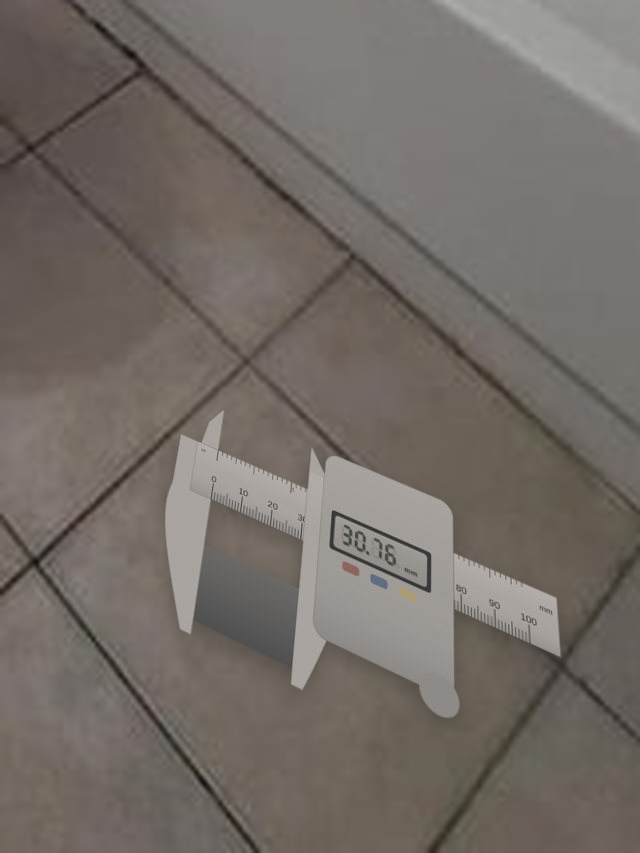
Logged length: 30.76 mm
